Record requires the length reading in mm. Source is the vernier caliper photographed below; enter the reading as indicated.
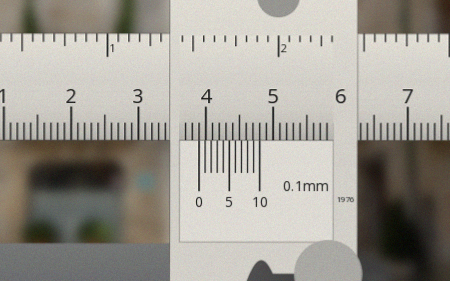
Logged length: 39.0 mm
